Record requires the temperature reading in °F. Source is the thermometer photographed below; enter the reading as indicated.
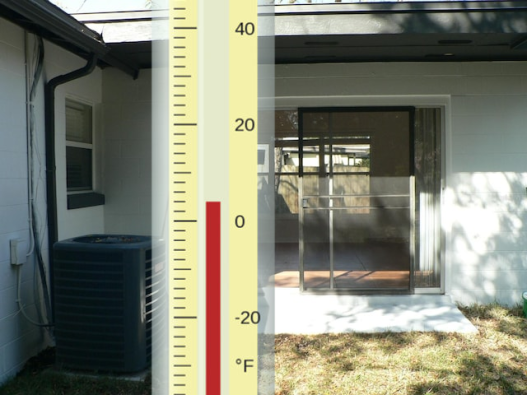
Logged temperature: 4 °F
